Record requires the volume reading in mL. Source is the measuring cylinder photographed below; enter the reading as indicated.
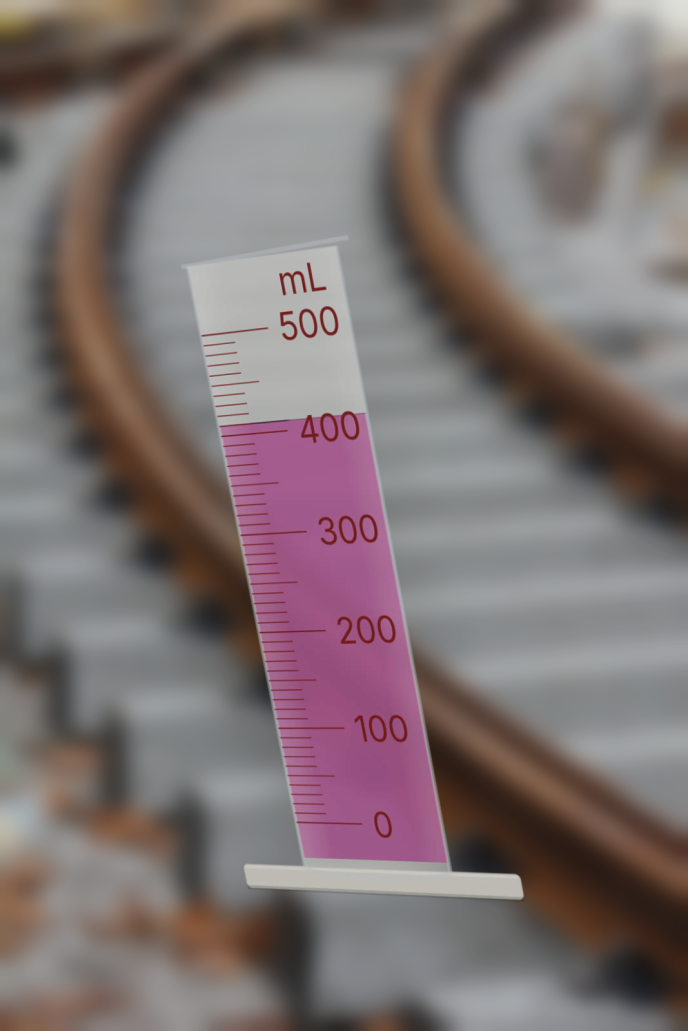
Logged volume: 410 mL
